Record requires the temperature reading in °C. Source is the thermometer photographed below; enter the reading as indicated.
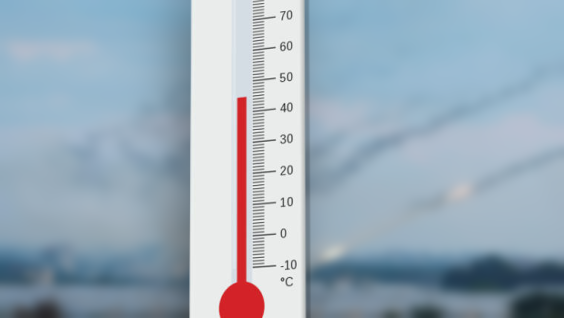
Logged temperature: 45 °C
